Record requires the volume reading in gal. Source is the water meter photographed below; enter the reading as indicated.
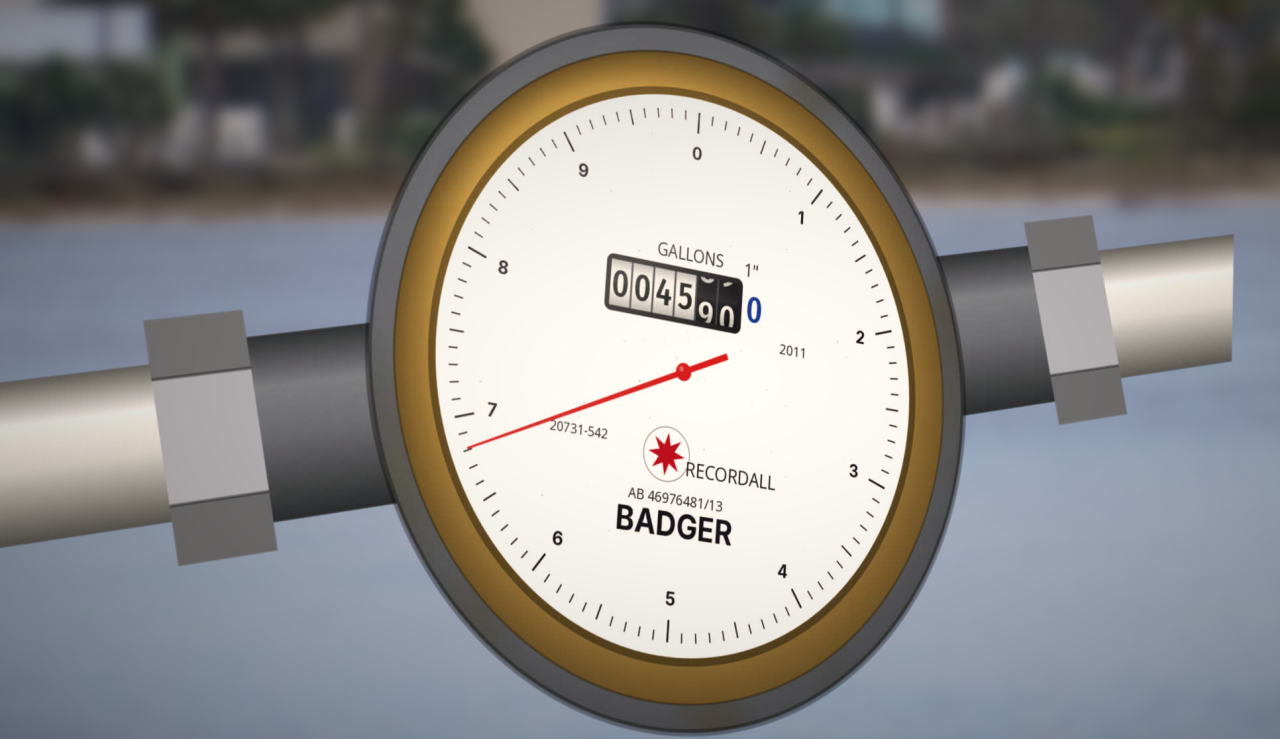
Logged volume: 45896.8 gal
